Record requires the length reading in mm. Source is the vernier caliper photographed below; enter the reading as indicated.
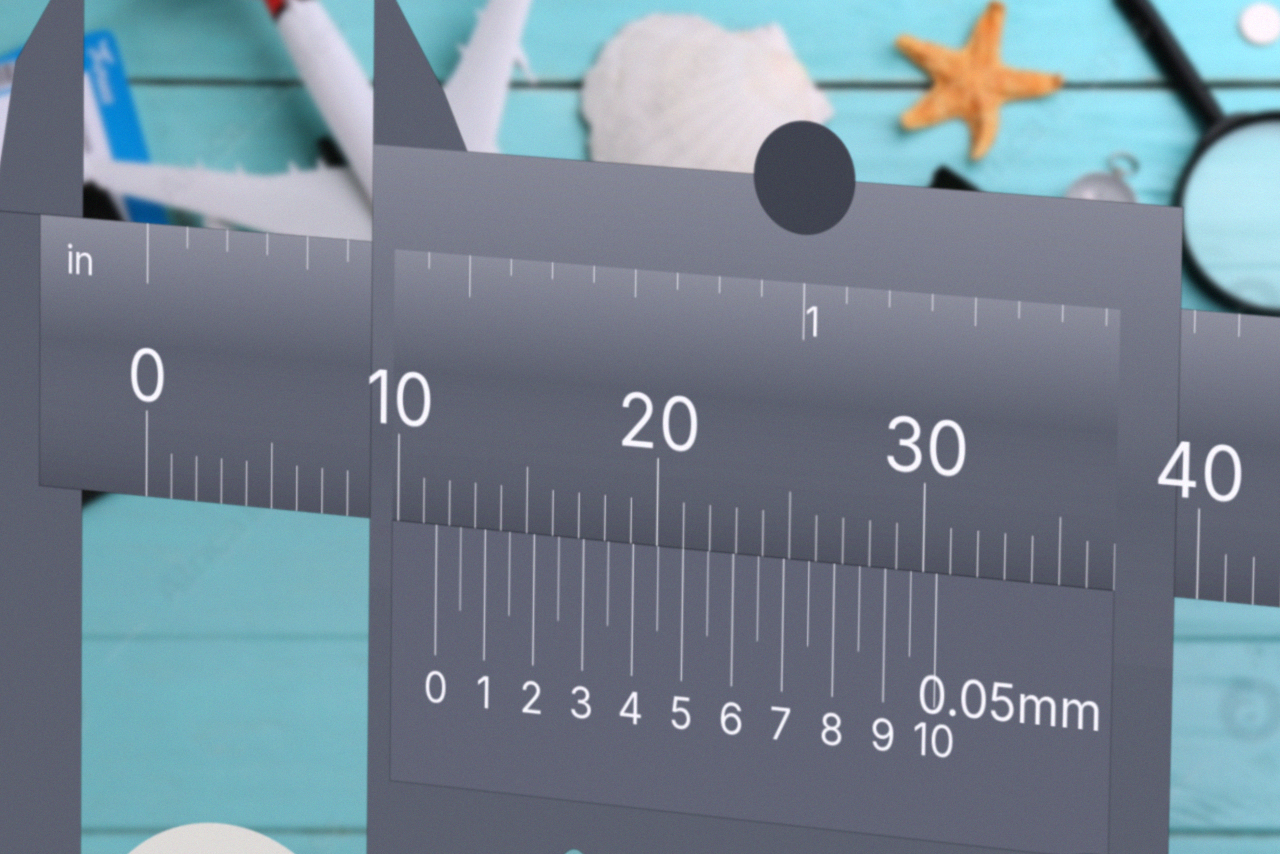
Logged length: 11.5 mm
